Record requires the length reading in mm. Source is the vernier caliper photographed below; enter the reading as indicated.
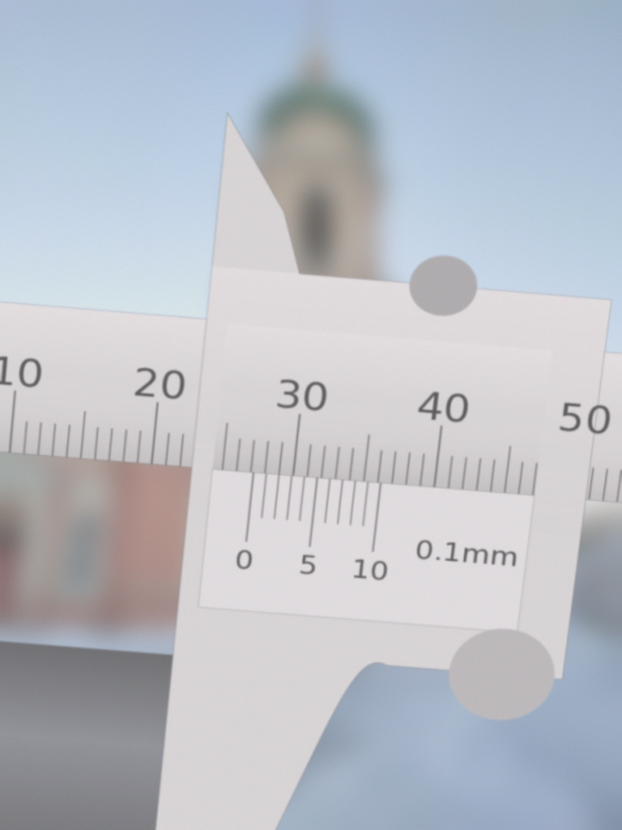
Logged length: 27.2 mm
